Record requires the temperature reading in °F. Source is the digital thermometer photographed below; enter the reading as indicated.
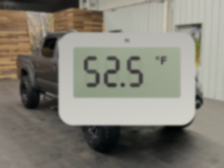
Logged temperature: 52.5 °F
